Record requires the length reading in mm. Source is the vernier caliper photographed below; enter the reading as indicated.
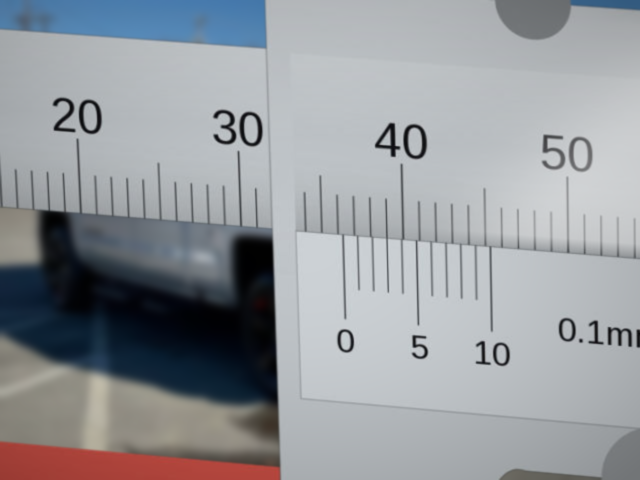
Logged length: 36.3 mm
